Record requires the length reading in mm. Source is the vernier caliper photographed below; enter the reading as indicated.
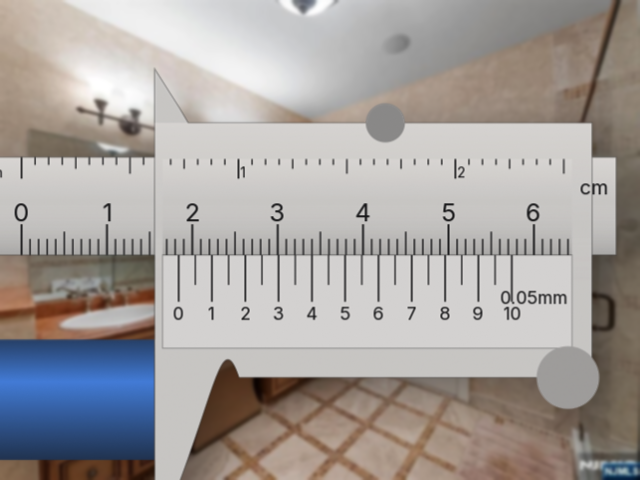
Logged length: 18.4 mm
